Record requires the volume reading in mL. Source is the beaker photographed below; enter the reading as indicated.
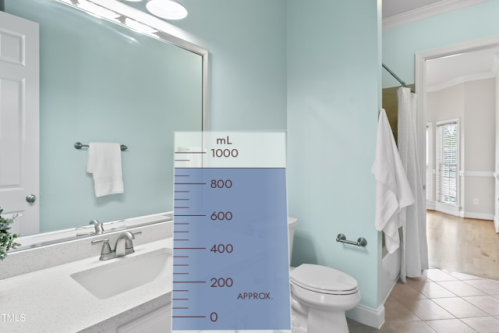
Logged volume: 900 mL
